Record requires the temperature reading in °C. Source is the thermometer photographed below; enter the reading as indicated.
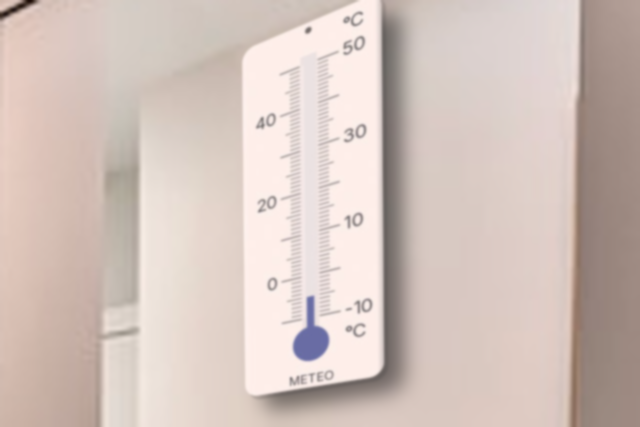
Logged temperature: -5 °C
